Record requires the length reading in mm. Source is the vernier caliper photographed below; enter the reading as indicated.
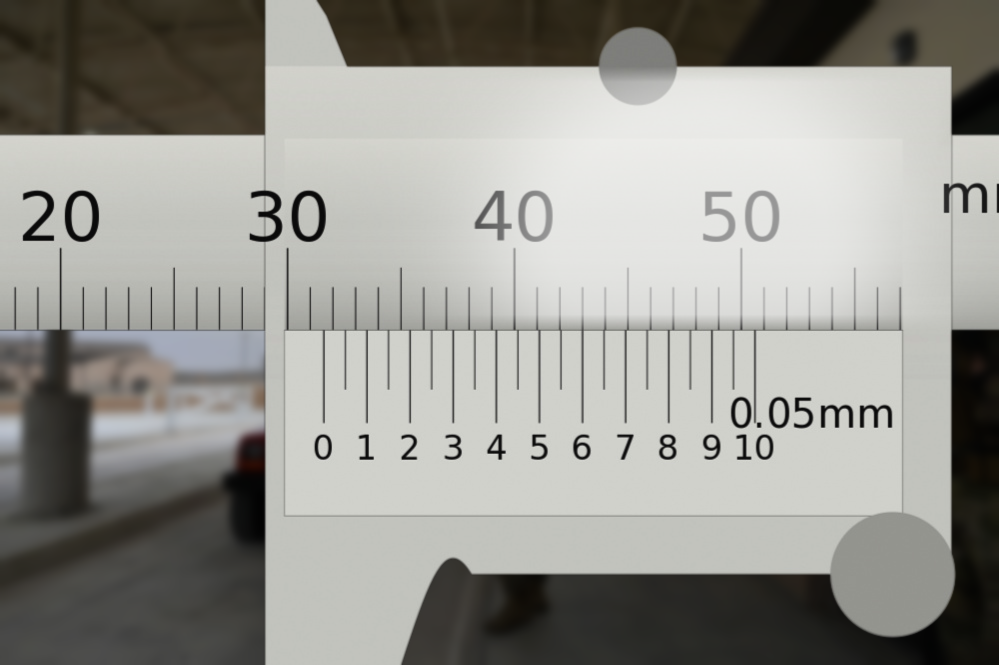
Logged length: 31.6 mm
